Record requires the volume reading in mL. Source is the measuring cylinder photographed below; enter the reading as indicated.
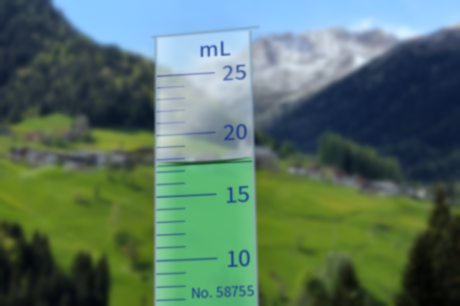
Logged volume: 17.5 mL
